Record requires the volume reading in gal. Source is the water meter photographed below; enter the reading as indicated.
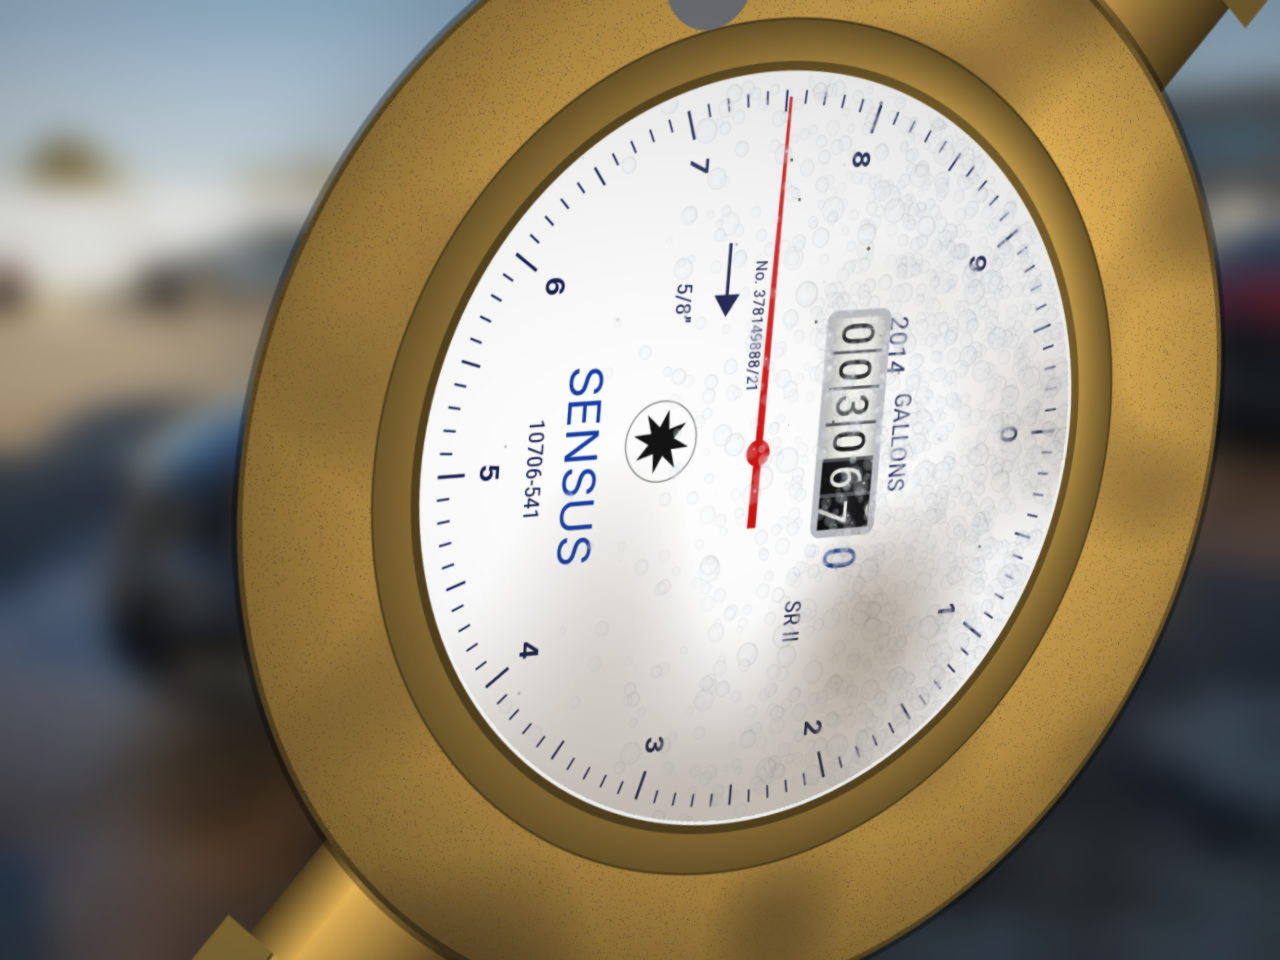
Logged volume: 30667.5 gal
